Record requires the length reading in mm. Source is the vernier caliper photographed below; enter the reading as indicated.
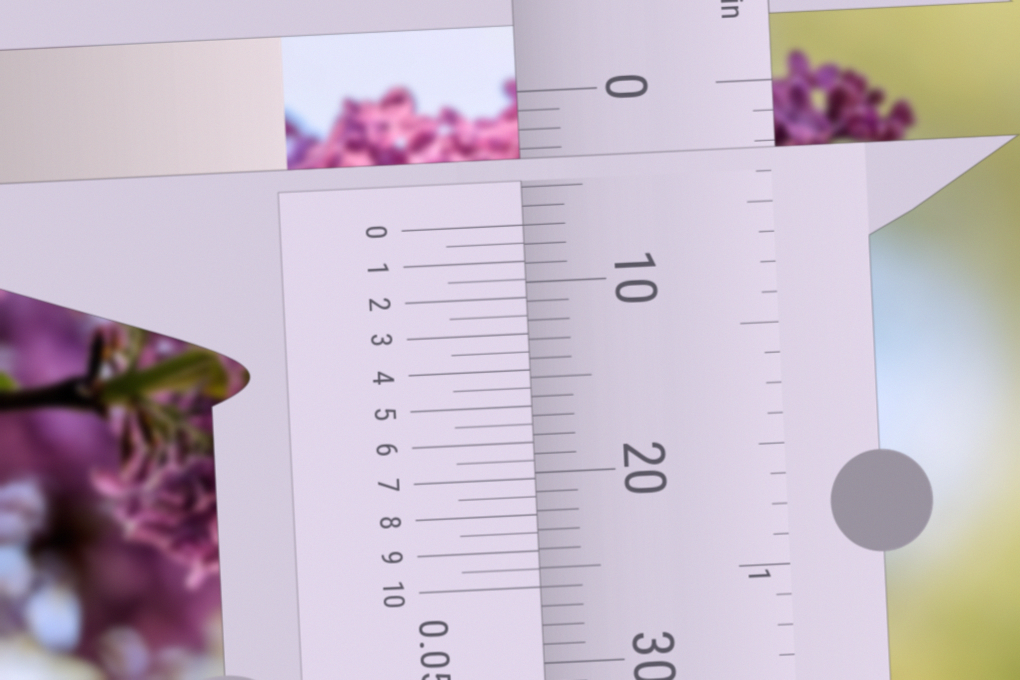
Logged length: 7.0 mm
